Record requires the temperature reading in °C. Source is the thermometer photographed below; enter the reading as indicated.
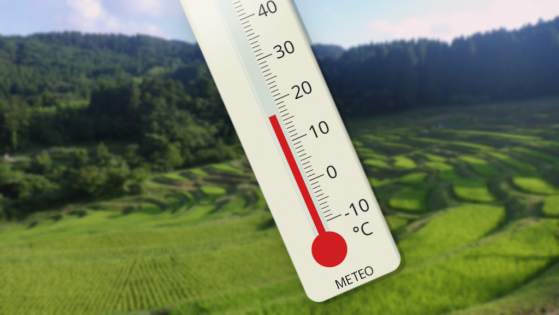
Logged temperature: 17 °C
